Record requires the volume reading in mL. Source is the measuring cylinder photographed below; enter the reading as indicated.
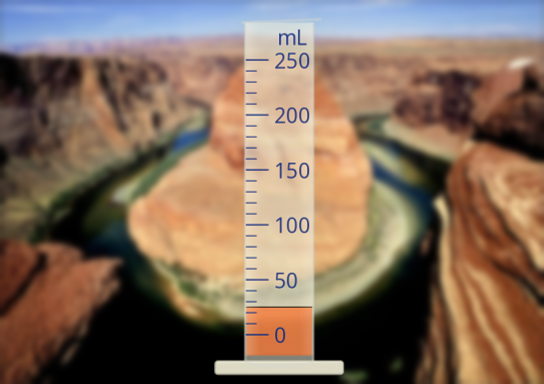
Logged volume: 25 mL
